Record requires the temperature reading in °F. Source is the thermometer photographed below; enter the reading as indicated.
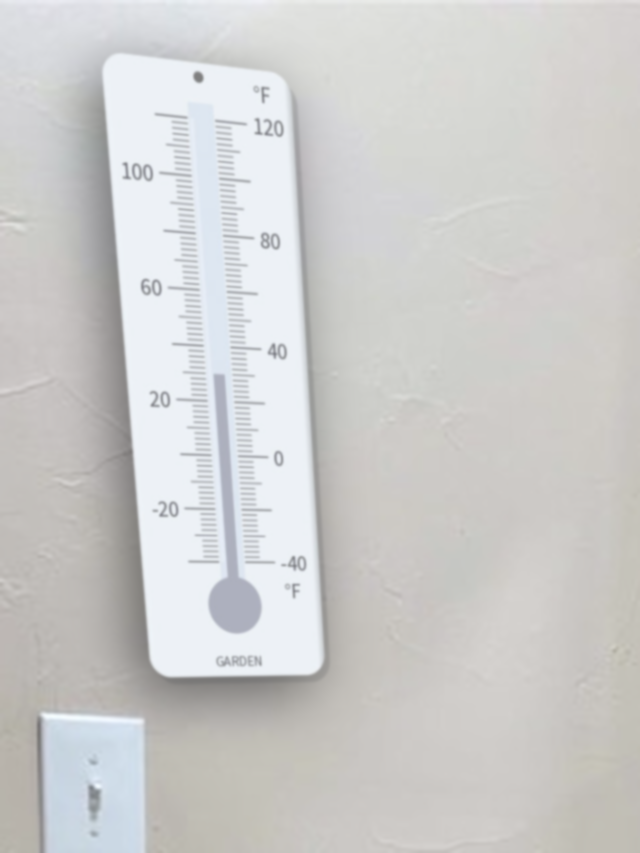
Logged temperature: 30 °F
